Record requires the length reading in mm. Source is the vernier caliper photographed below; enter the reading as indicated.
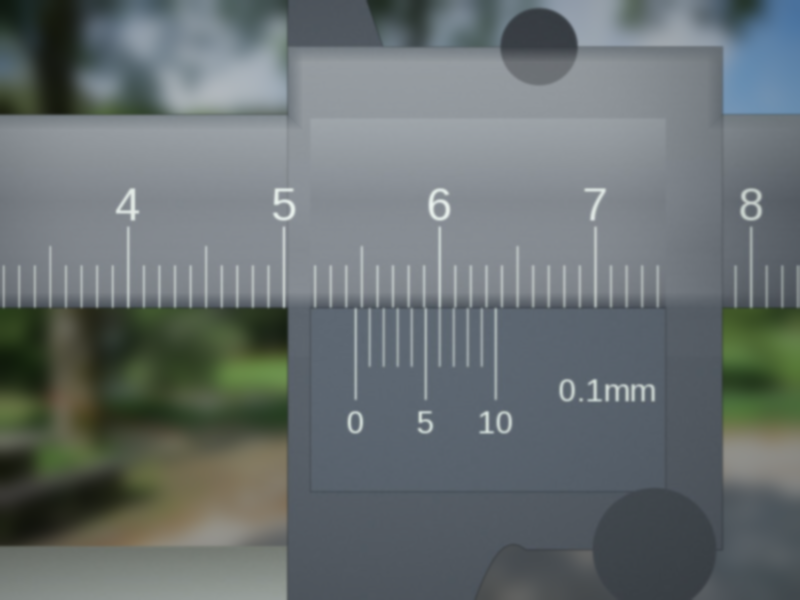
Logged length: 54.6 mm
